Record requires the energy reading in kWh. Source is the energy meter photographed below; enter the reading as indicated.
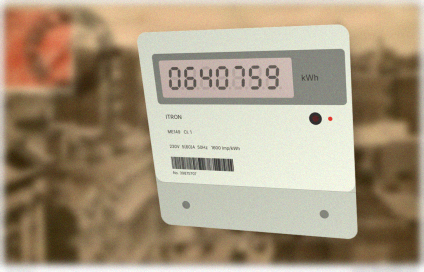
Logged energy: 640759 kWh
